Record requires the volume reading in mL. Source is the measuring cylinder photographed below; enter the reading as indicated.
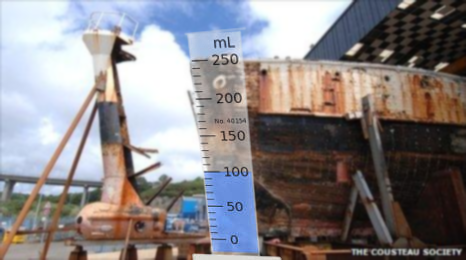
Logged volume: 100 mL
